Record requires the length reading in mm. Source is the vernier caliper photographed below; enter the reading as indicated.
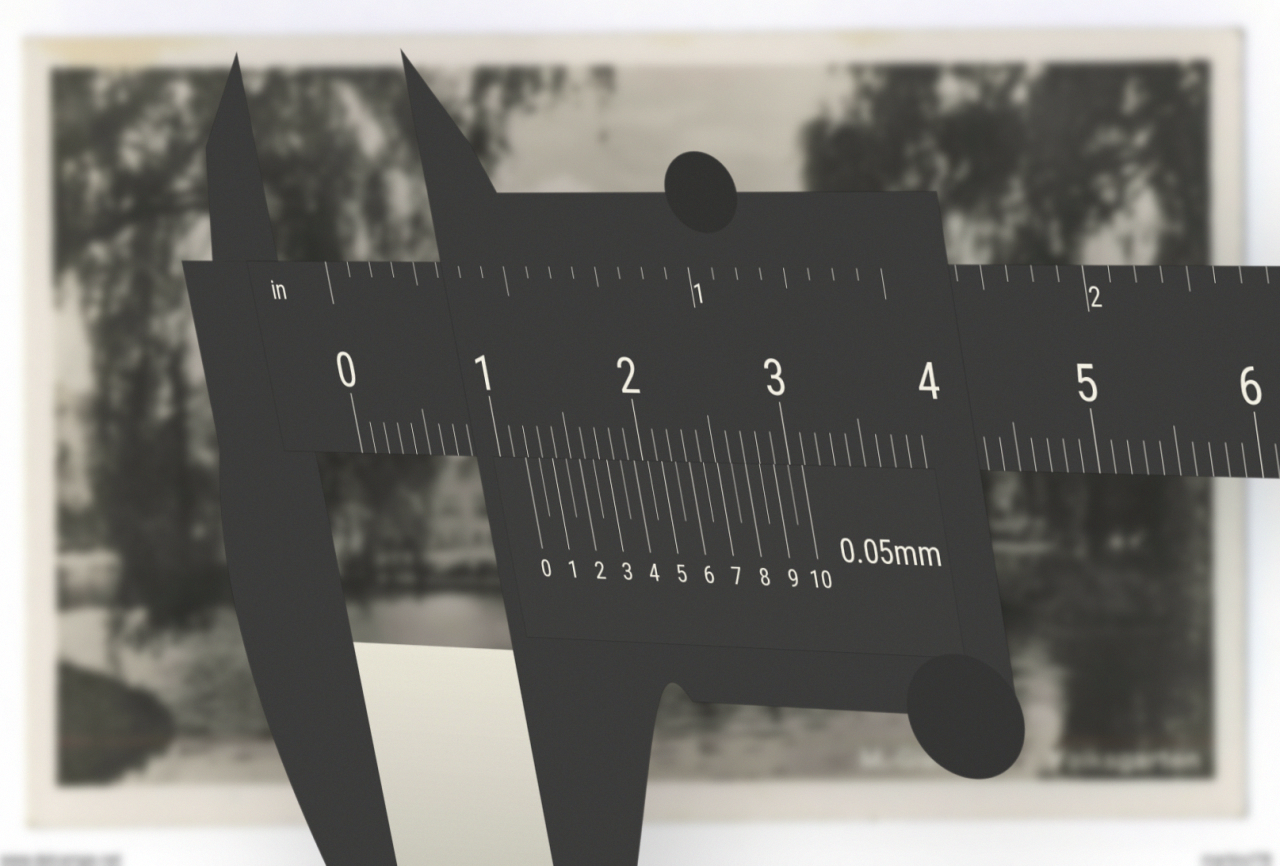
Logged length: 11.8 mm
